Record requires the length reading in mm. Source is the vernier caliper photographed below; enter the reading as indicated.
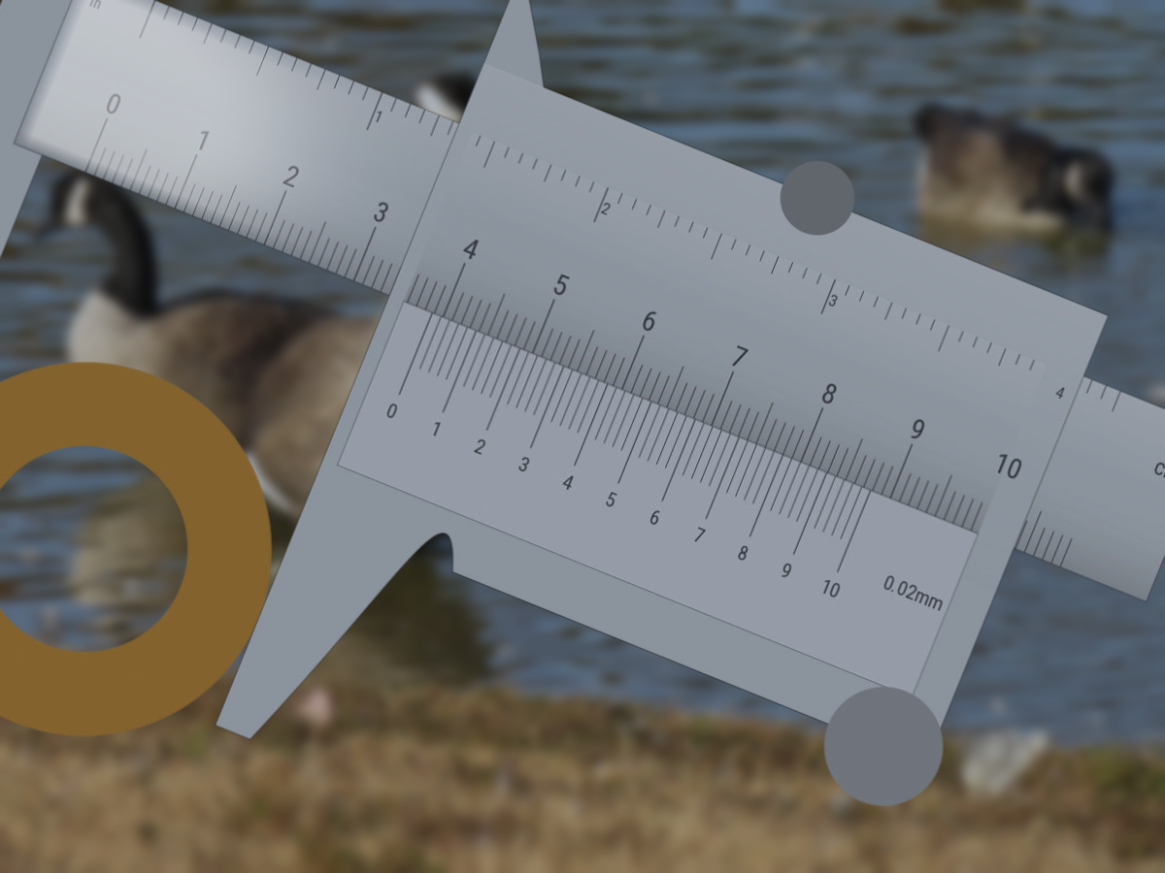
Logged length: 38.8 mm
